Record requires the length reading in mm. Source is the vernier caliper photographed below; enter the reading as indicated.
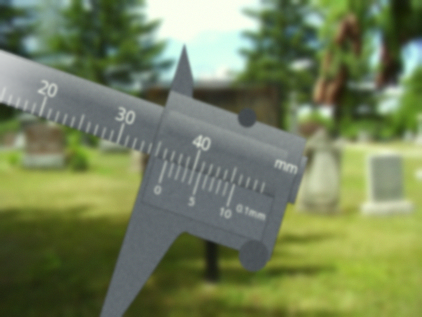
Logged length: 36.4 mm
